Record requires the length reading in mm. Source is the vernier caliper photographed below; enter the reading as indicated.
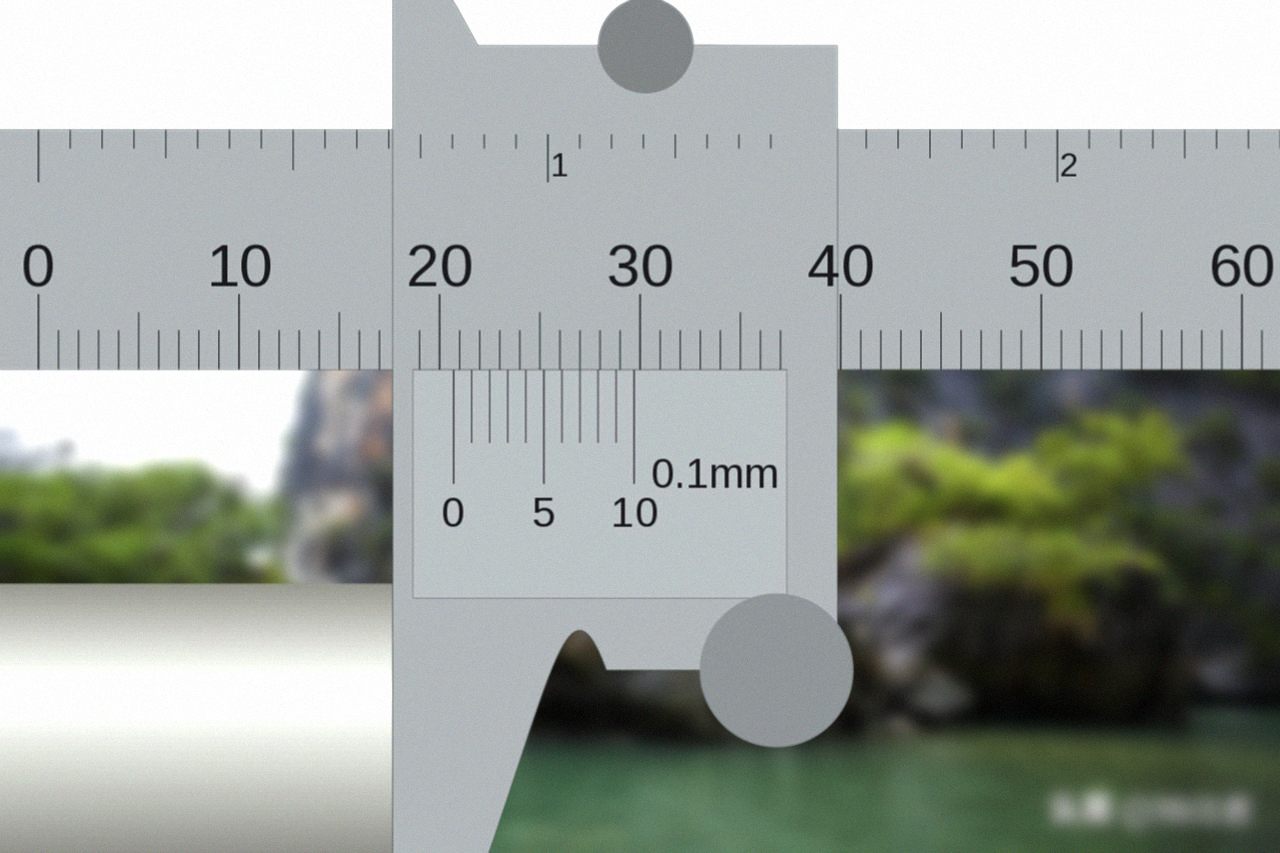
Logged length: 20.7 mm
